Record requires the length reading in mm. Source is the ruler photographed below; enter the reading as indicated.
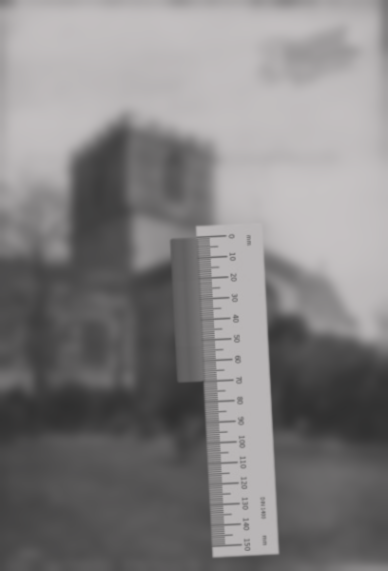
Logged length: 70 mm
